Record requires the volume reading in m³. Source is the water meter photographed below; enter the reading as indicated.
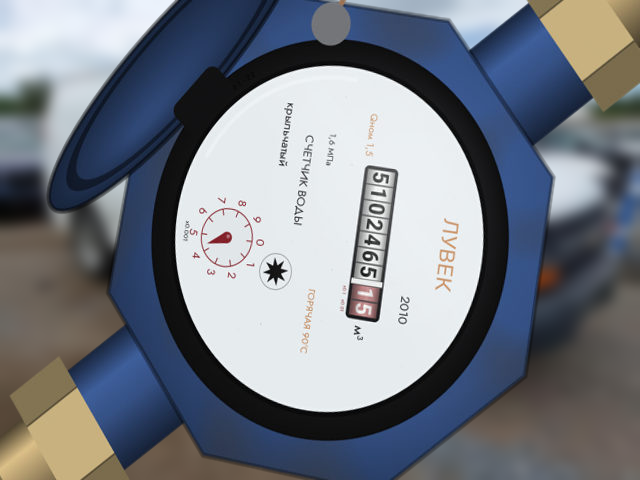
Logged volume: 5102465.154 m³
